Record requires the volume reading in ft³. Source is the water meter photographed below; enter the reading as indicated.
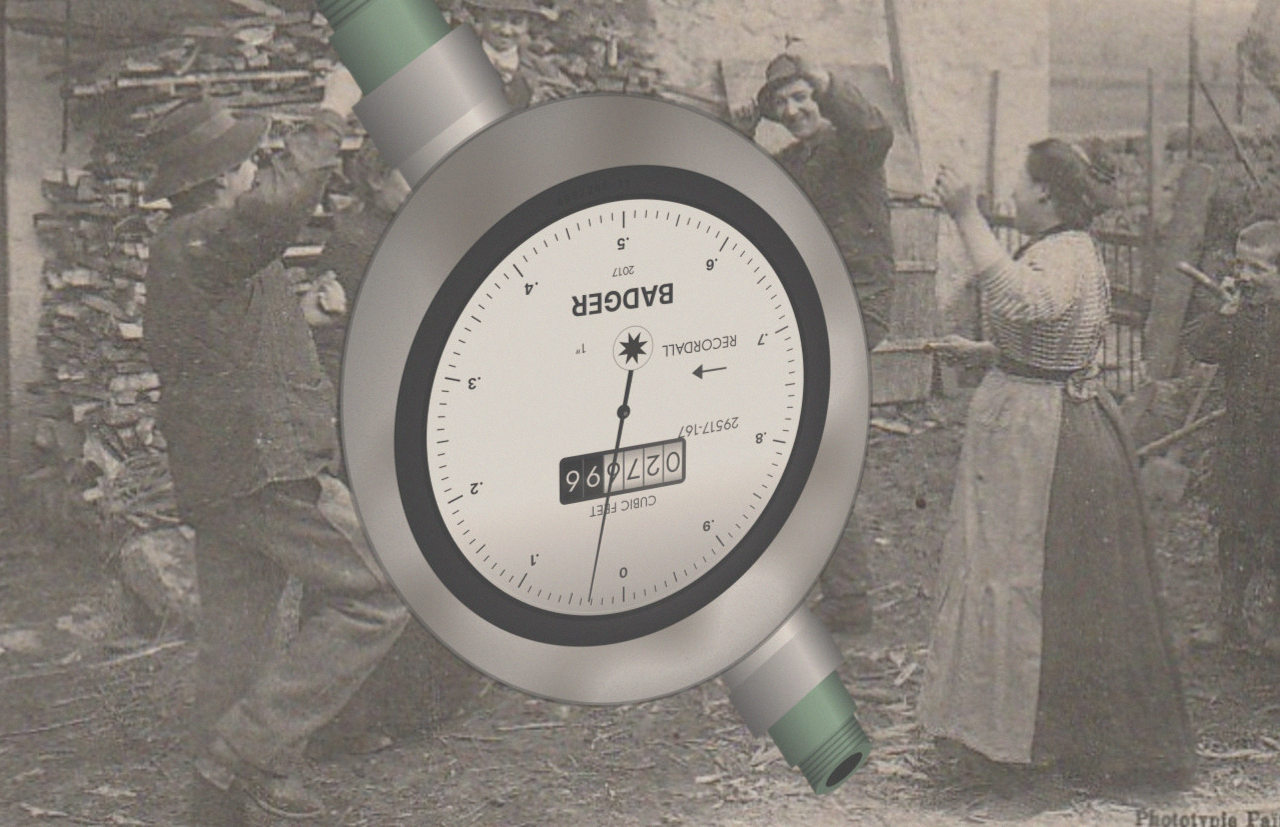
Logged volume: 27696.03 ft³
